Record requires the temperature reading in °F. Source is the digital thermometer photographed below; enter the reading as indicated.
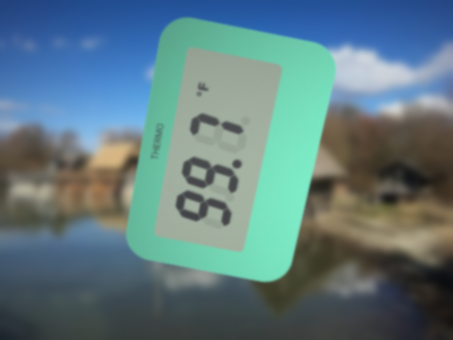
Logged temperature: 99.7 °F
